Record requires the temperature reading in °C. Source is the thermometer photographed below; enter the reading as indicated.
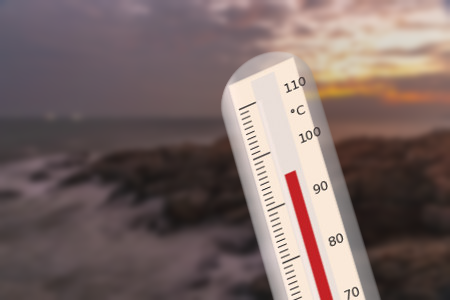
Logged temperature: 95 °C
